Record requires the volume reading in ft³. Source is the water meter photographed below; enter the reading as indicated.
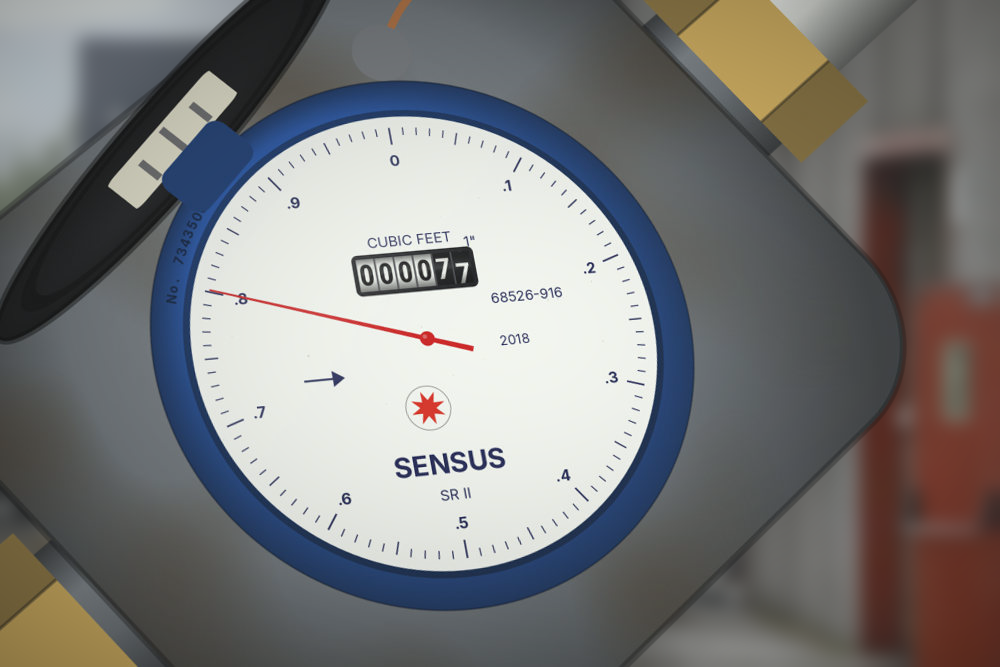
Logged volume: 76.80 ft³
